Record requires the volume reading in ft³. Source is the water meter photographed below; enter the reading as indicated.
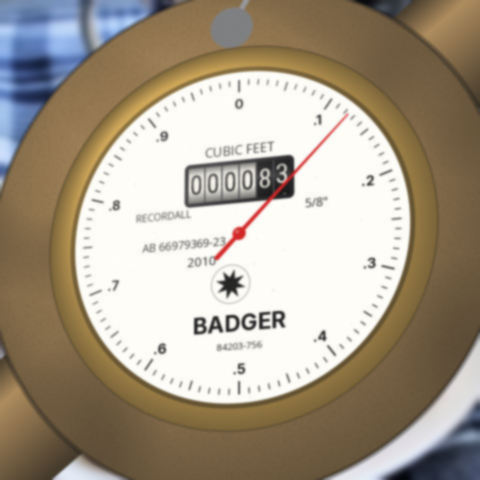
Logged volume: 83.12 ft³
